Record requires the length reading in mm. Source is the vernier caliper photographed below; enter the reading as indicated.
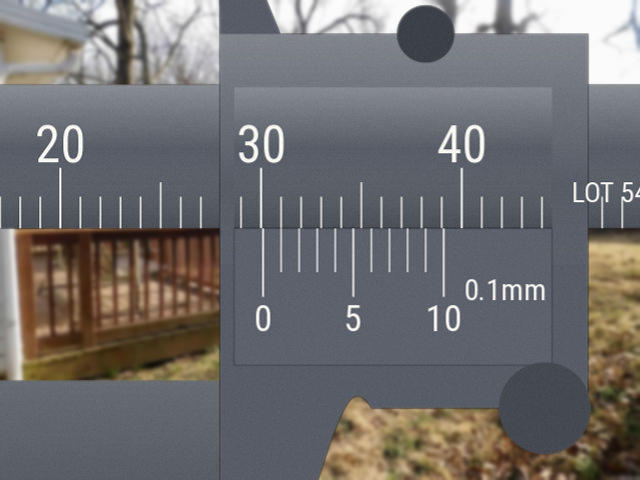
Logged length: 30.1 mm
